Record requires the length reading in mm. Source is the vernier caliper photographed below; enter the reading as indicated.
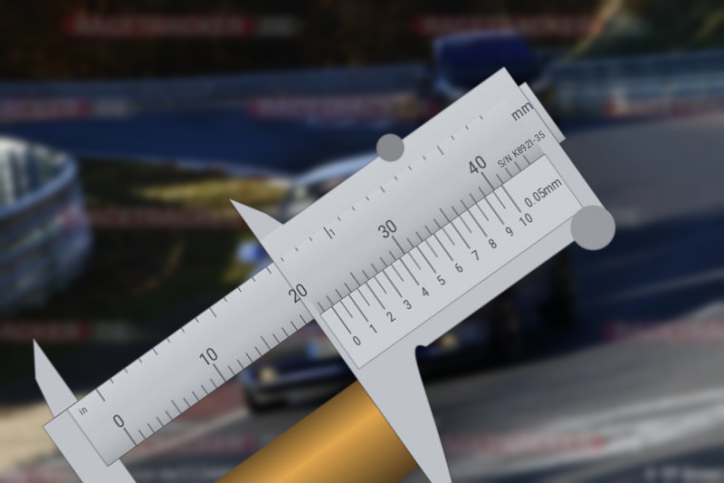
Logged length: 21.8 mm
